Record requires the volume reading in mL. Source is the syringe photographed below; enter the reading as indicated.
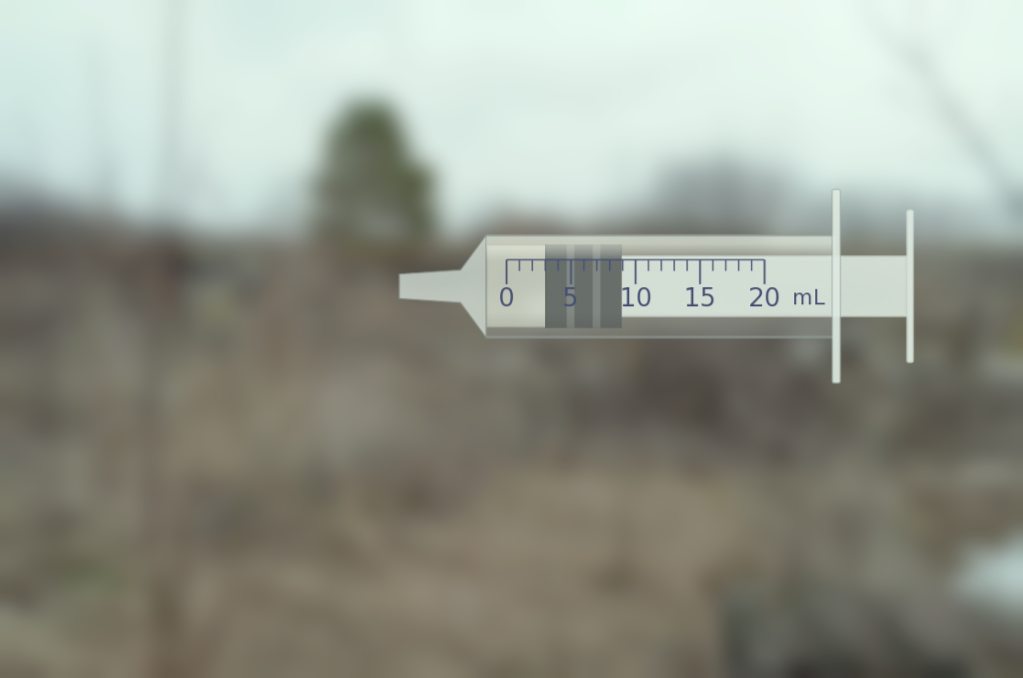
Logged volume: 3 mL
